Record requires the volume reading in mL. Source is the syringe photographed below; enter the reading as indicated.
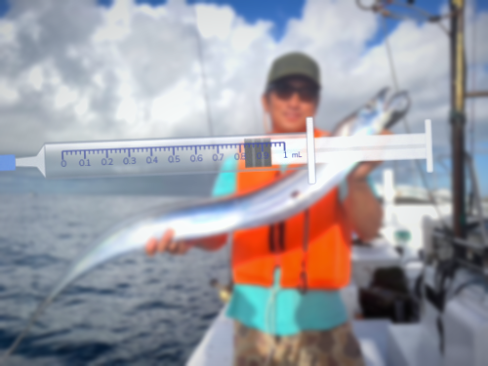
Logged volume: 0.82 mL
